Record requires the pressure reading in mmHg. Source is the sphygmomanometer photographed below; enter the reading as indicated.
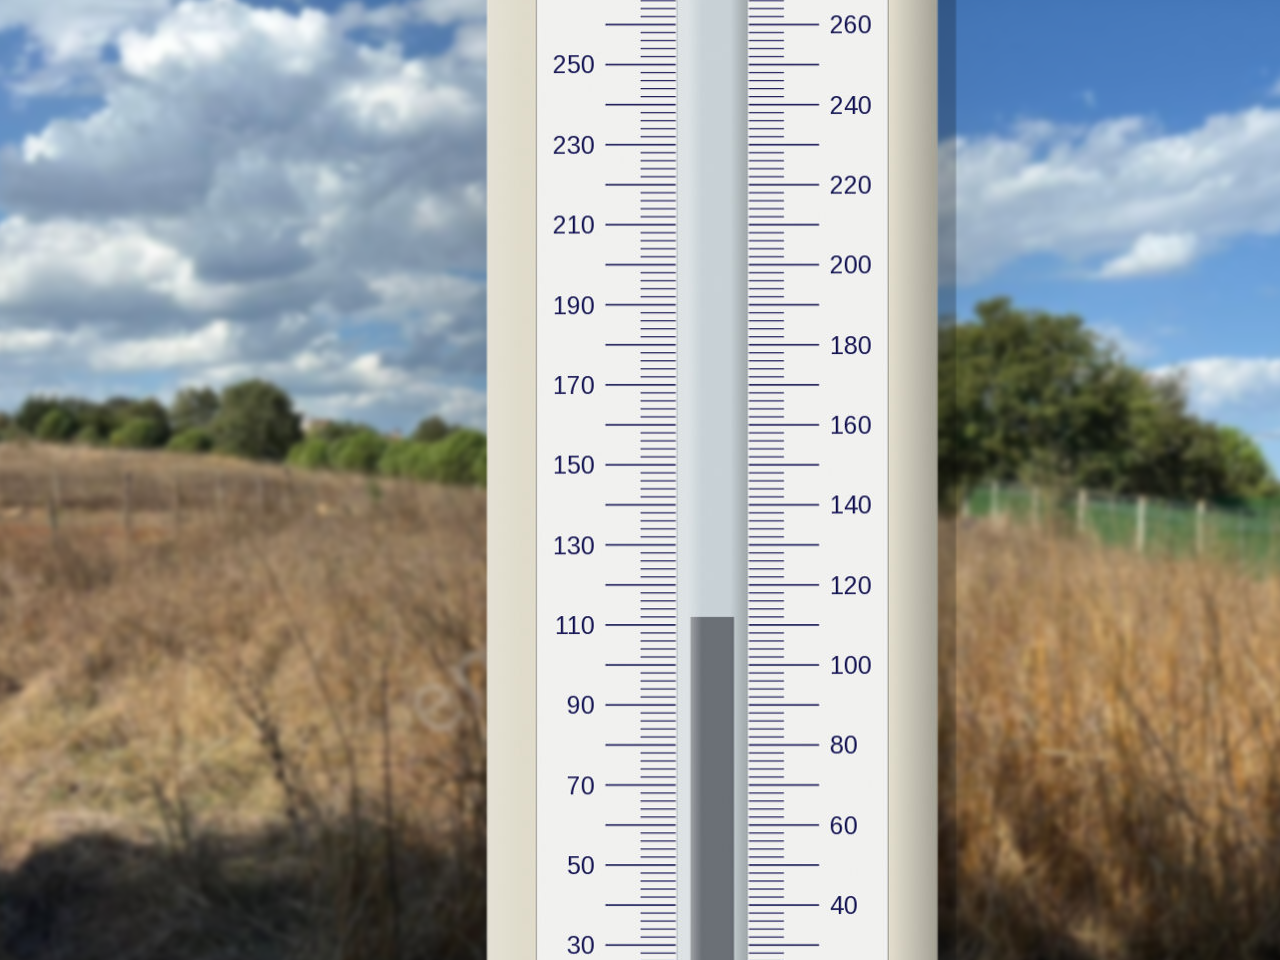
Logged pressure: 112 mmHg
